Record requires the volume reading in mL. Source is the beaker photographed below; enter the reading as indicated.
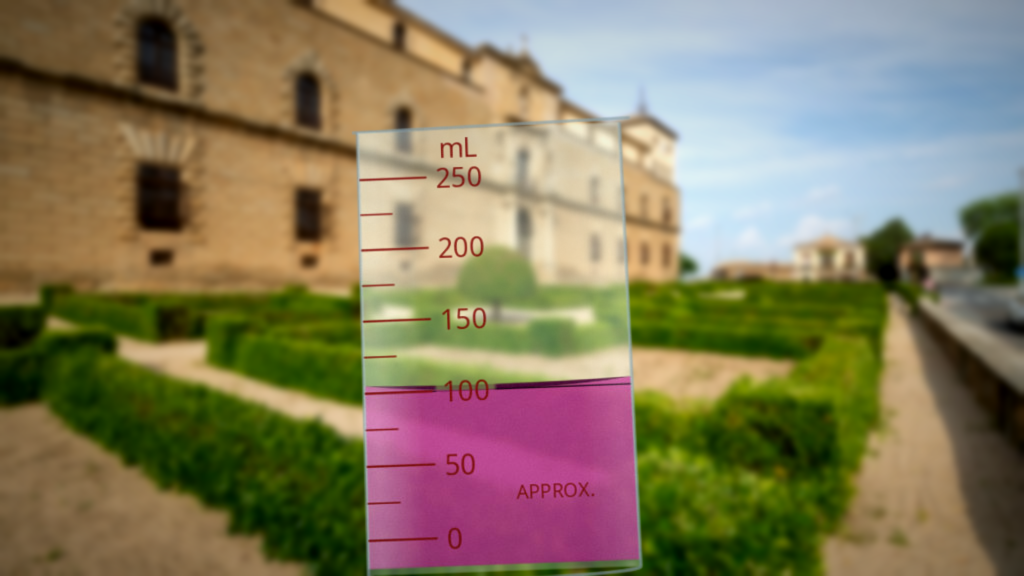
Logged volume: 100 mL
